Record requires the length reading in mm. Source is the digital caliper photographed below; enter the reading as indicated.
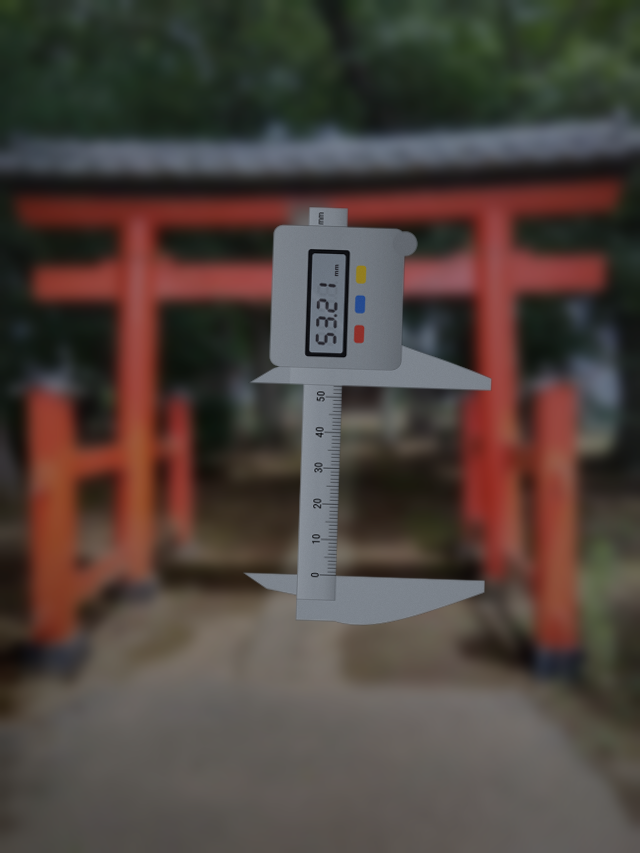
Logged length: 53.21 mm
